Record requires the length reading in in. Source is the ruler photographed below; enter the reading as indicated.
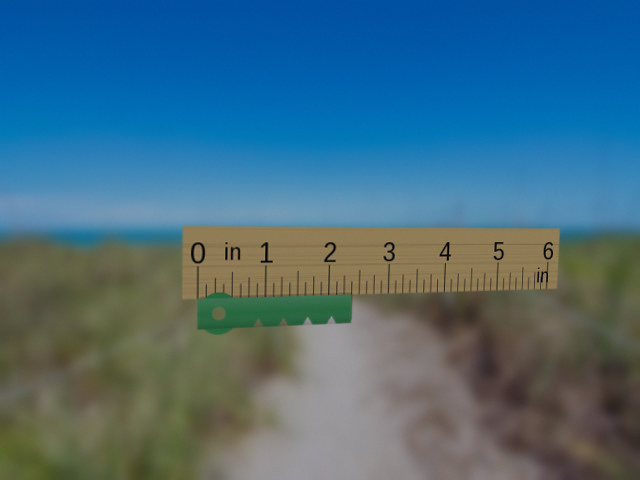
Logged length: 2.375 in
